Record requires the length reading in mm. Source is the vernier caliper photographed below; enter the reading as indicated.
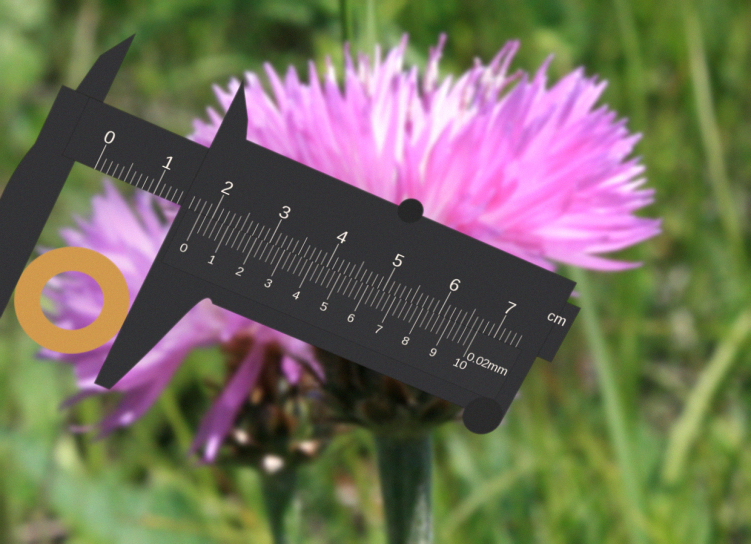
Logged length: 18.0 mm
